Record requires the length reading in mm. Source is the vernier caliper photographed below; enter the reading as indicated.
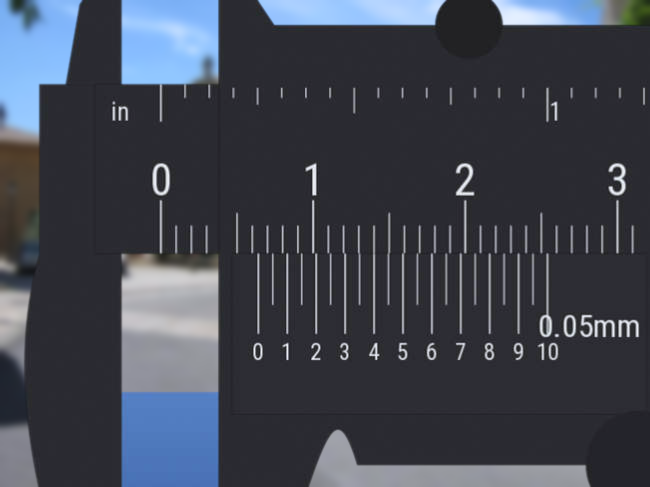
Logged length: 6.4 mm
